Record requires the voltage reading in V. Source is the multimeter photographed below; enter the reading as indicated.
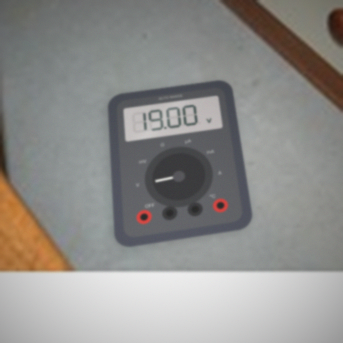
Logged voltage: 19.00 V
